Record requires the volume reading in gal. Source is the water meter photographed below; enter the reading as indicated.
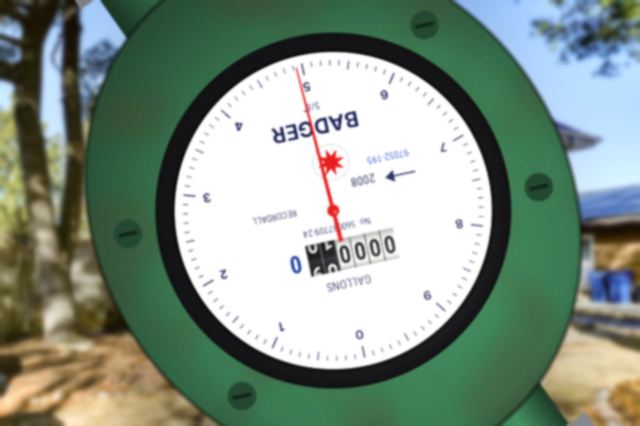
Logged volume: 94.9 gal
